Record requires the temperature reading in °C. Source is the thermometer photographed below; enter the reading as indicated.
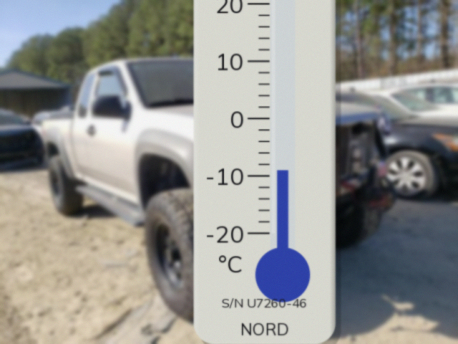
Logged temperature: -9 °C
